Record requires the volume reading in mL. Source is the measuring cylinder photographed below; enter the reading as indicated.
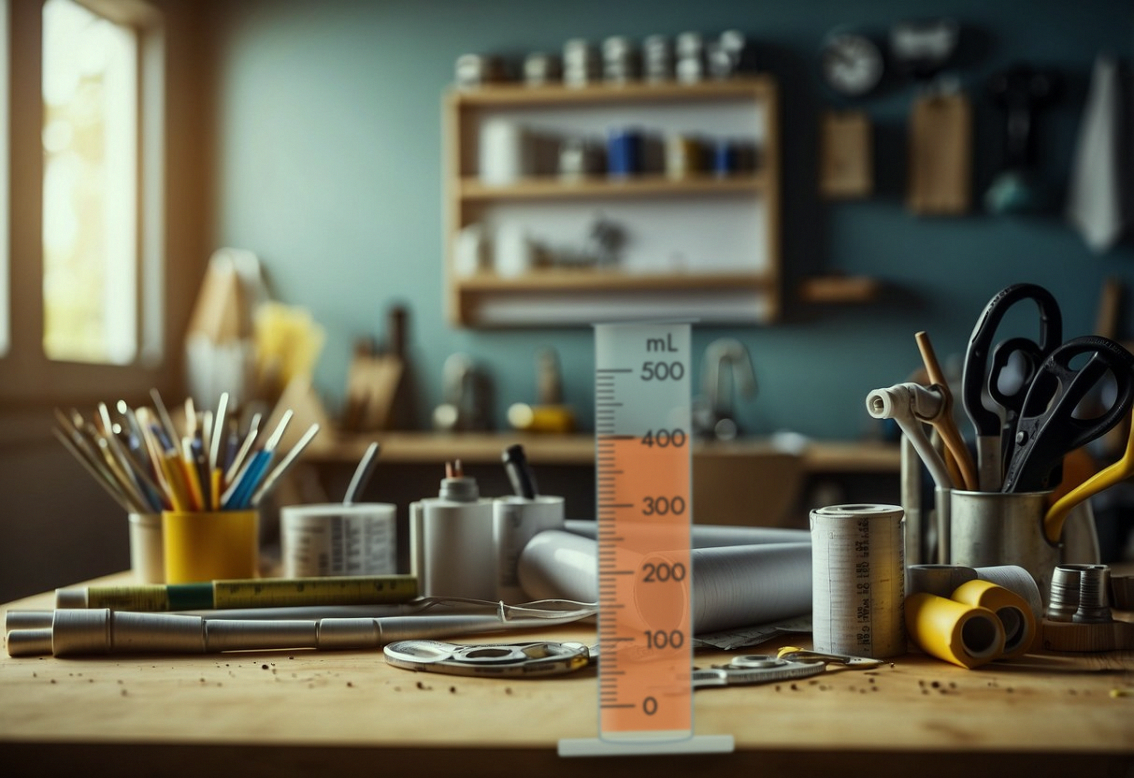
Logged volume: 400 mL
